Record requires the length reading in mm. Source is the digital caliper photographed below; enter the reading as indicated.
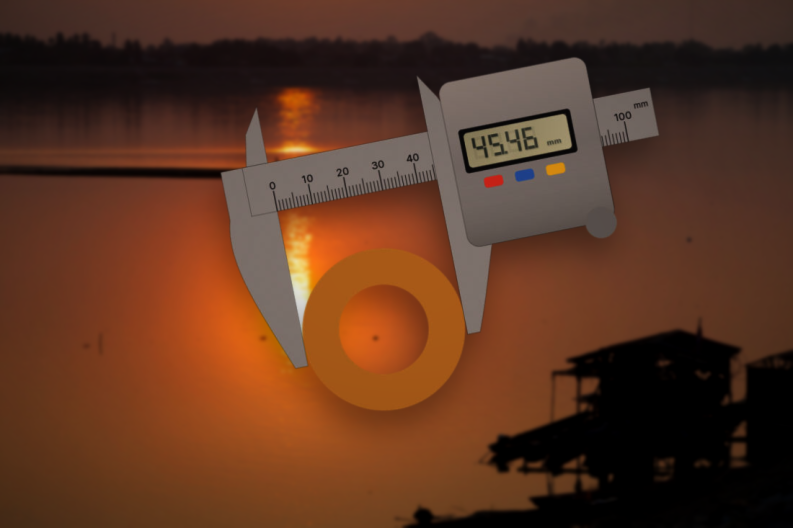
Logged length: 45.46 mm
